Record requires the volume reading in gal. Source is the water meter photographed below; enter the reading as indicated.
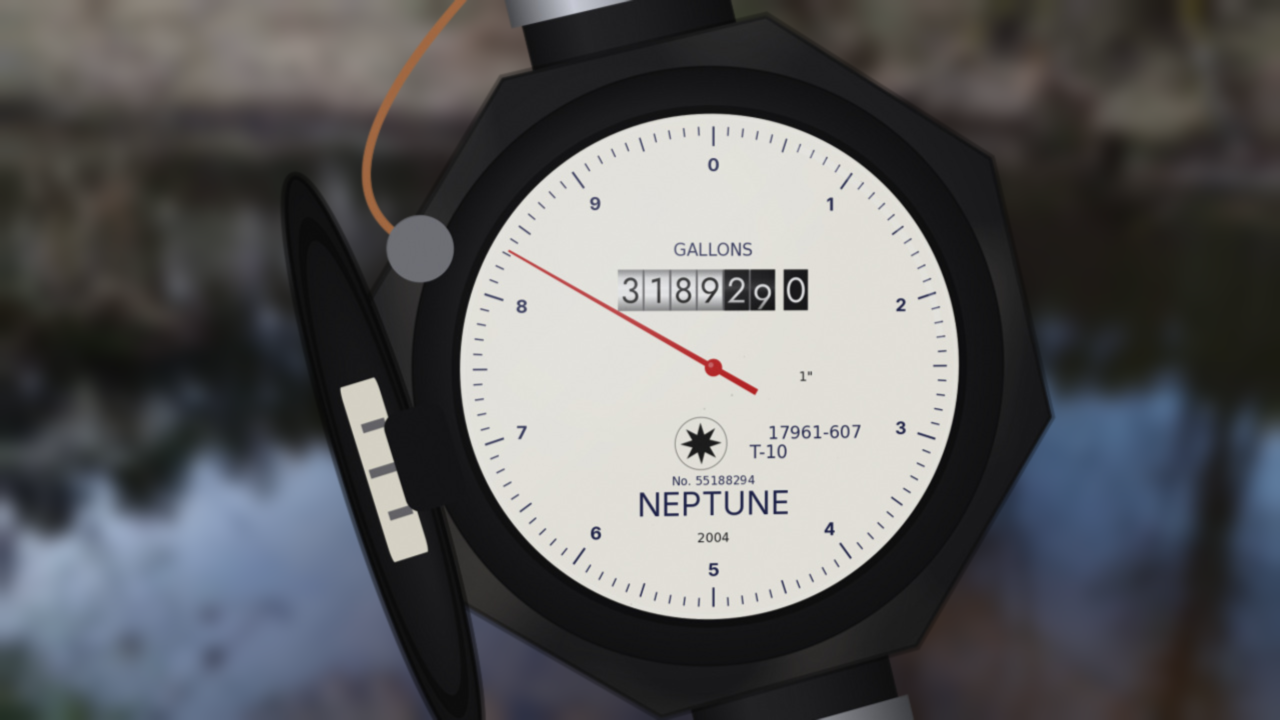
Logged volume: 3189288.3 gal
